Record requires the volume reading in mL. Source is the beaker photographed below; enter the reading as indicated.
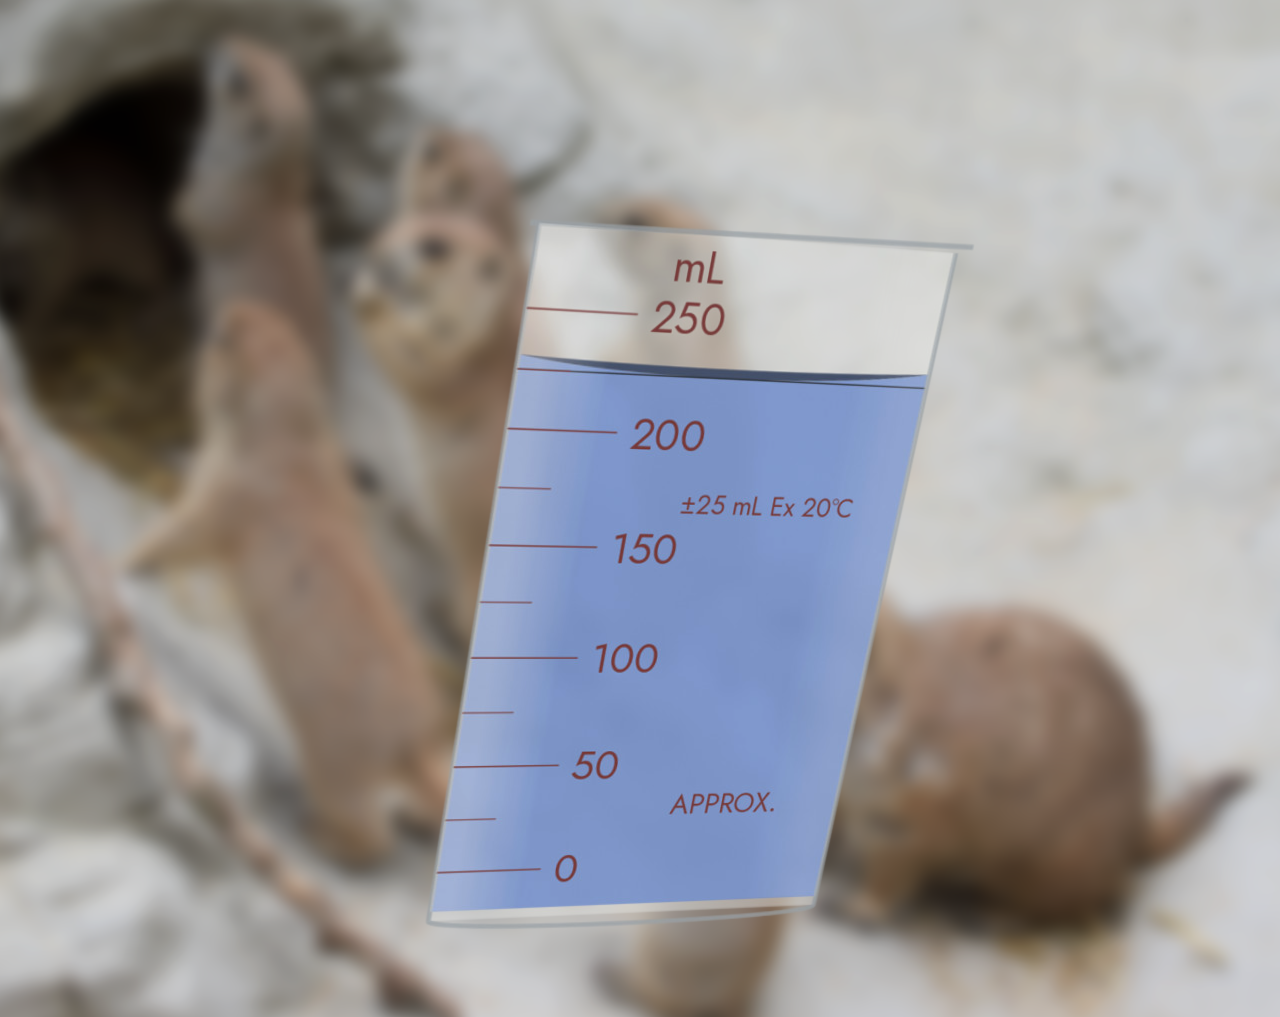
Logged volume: 225 mL
